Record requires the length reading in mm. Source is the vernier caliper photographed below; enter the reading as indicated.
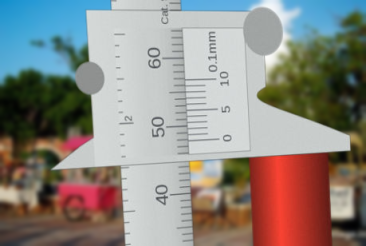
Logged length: 47.8 mm
